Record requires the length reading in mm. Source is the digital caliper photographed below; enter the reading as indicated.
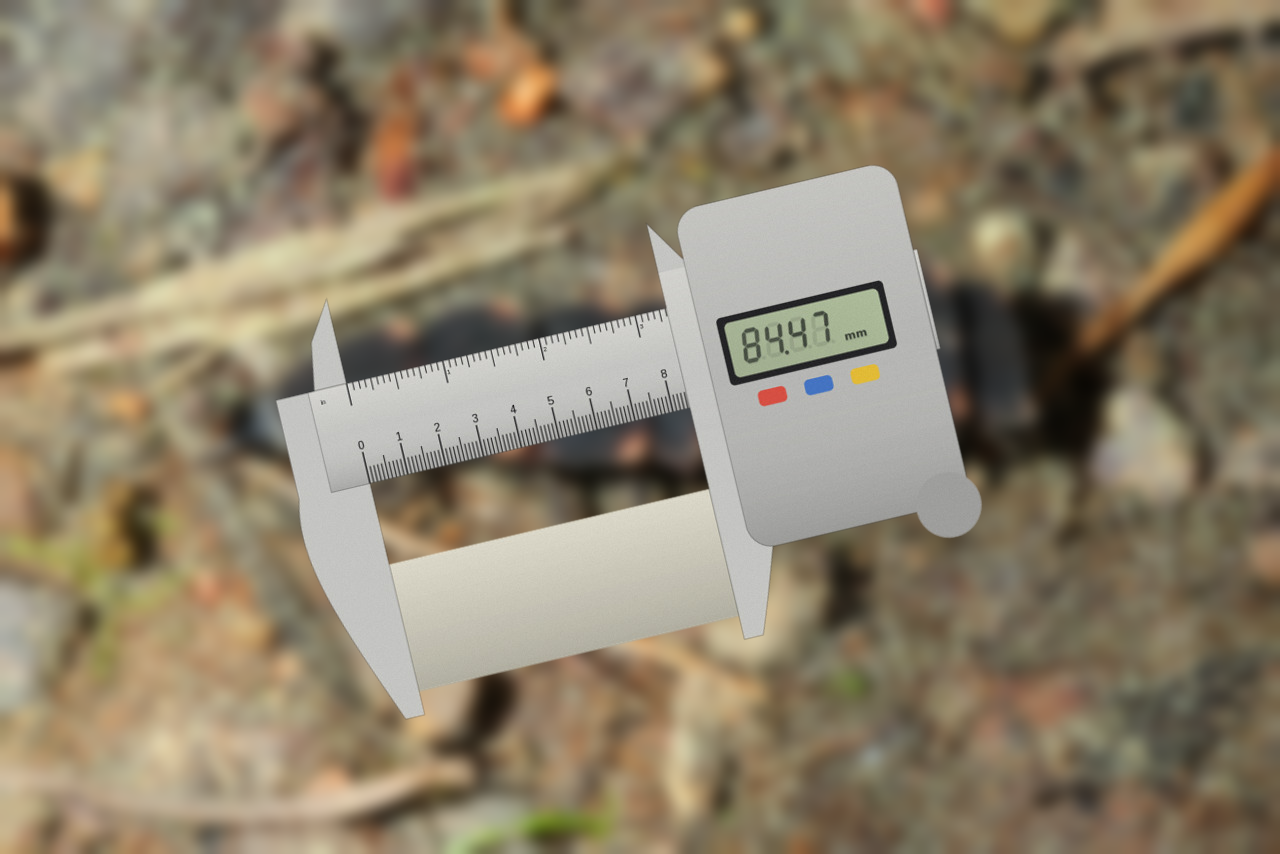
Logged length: 84.47 mm
